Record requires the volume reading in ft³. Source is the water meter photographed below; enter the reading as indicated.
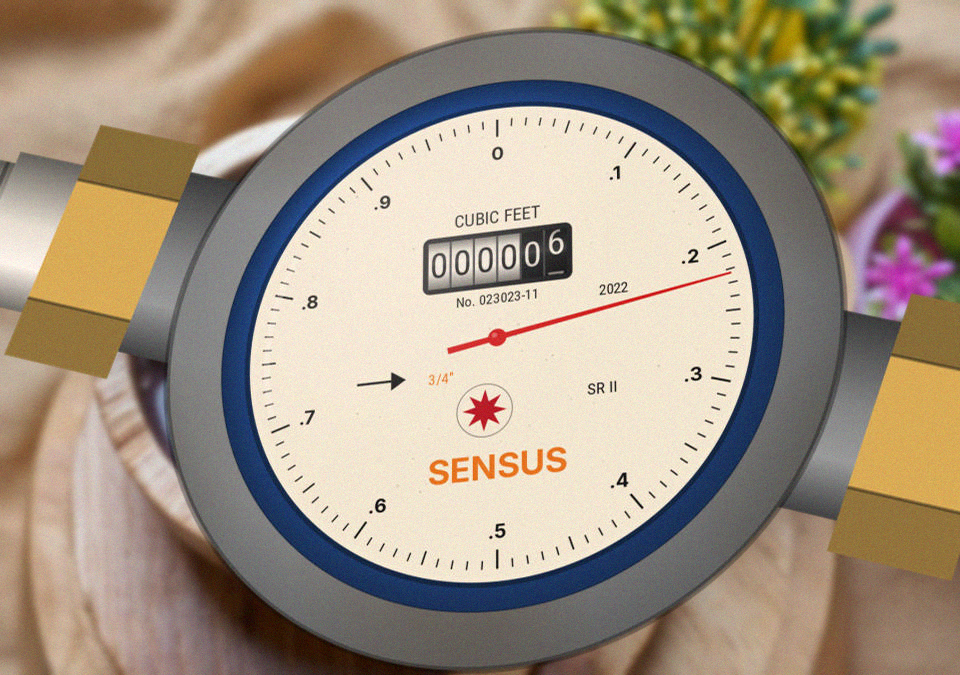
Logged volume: 6.22 ft³
